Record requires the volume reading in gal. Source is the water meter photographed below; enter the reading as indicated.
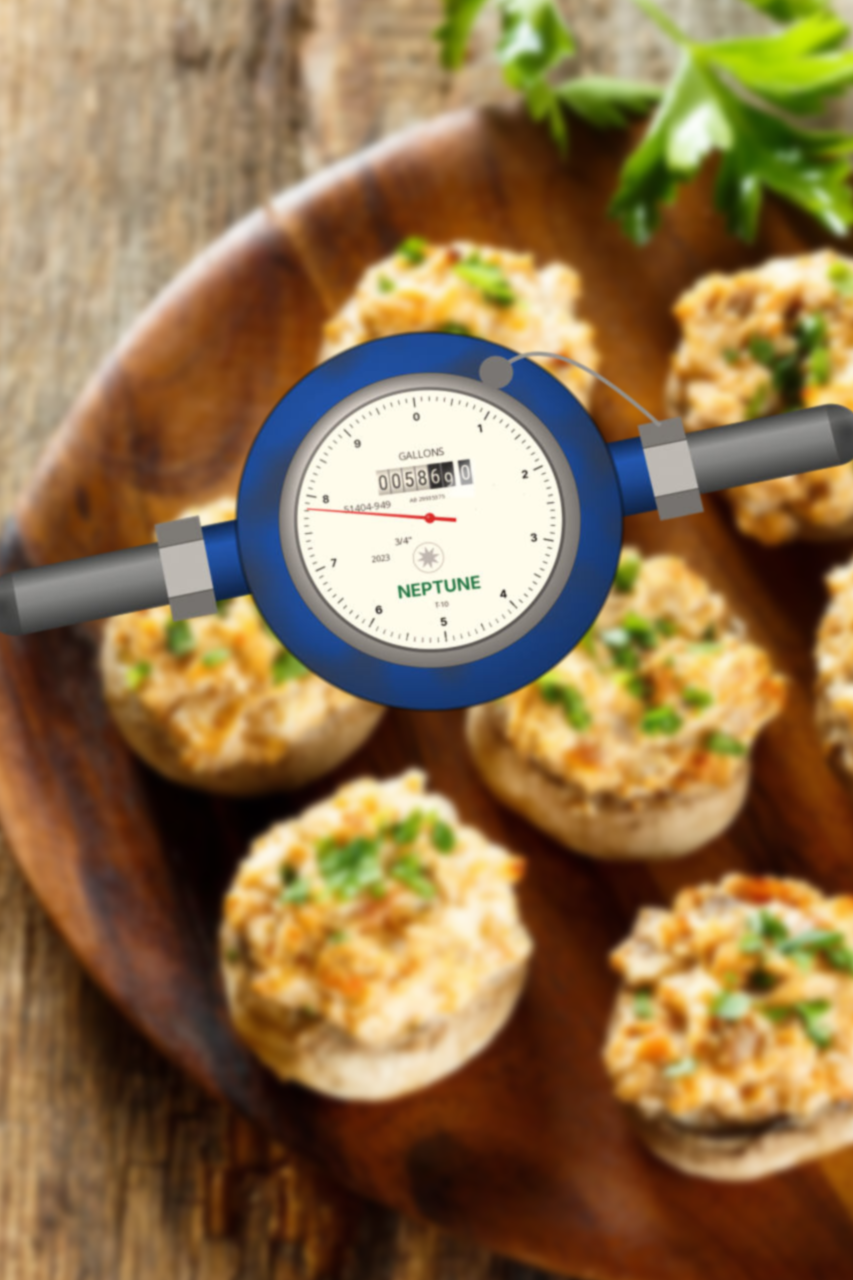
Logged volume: 58687.8 gal
